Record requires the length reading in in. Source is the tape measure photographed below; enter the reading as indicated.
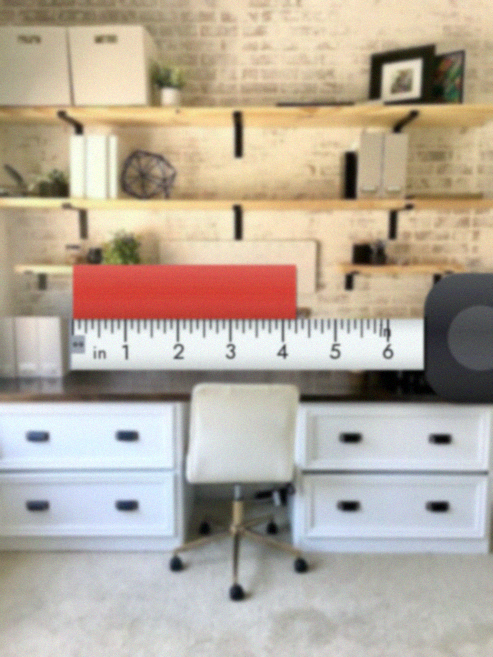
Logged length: 4.25 in
